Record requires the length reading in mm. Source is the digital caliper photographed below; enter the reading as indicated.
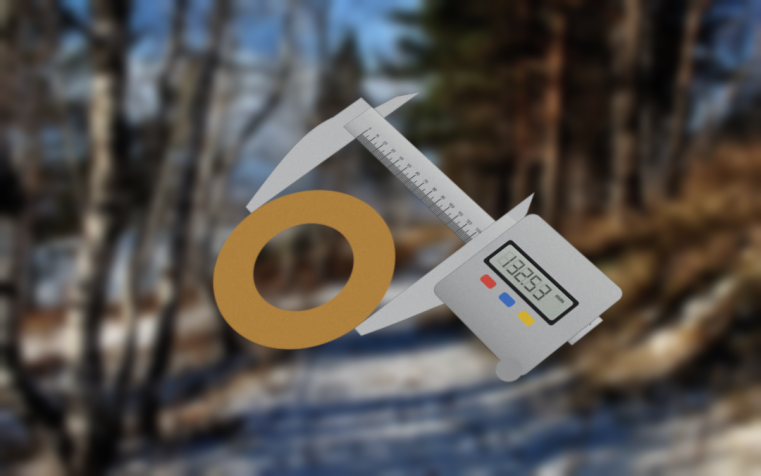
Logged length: 132.53 mm
